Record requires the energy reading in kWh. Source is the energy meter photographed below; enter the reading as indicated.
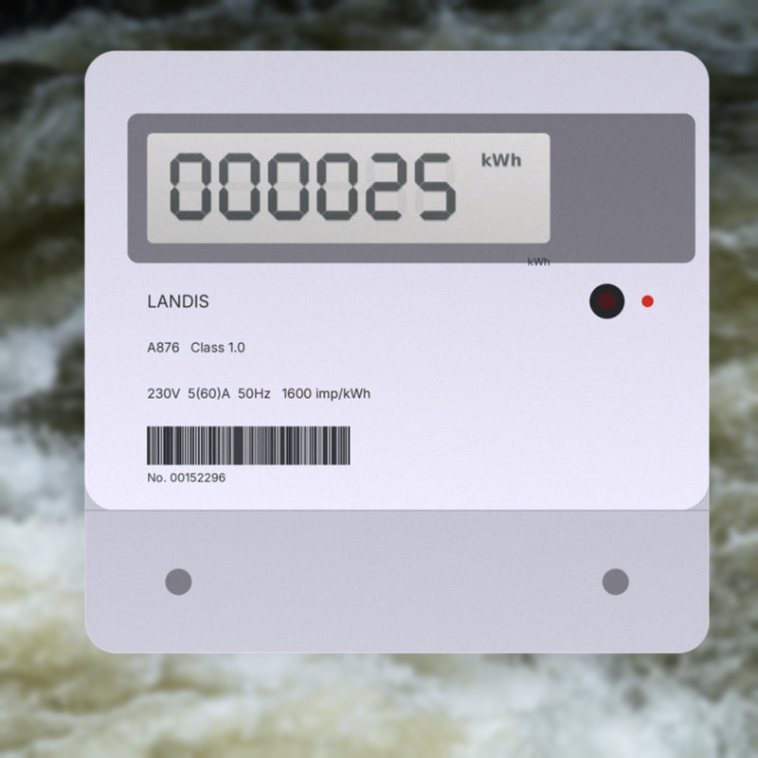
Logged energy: 25 kWh
